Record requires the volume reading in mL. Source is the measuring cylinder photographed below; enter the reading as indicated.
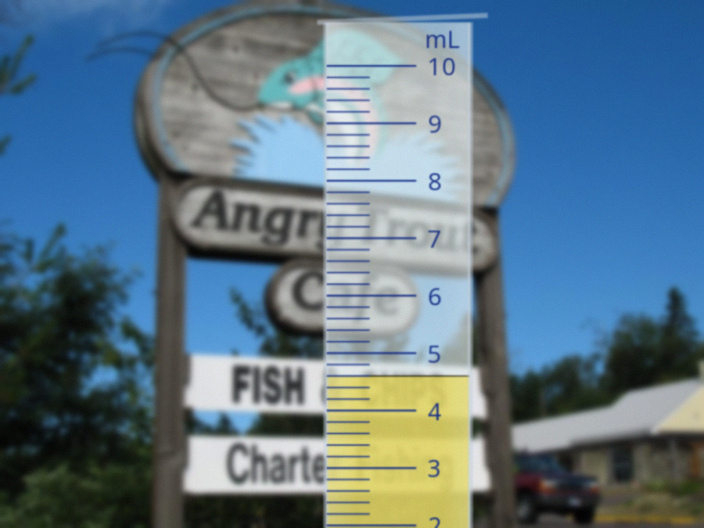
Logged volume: 4.6 mL
